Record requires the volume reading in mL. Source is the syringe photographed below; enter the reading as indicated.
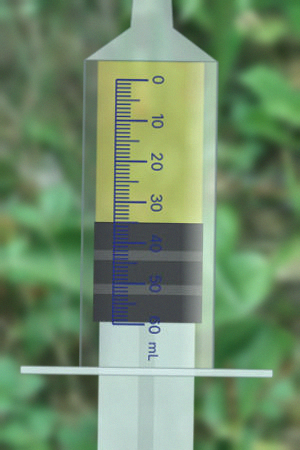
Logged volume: 35 mL
